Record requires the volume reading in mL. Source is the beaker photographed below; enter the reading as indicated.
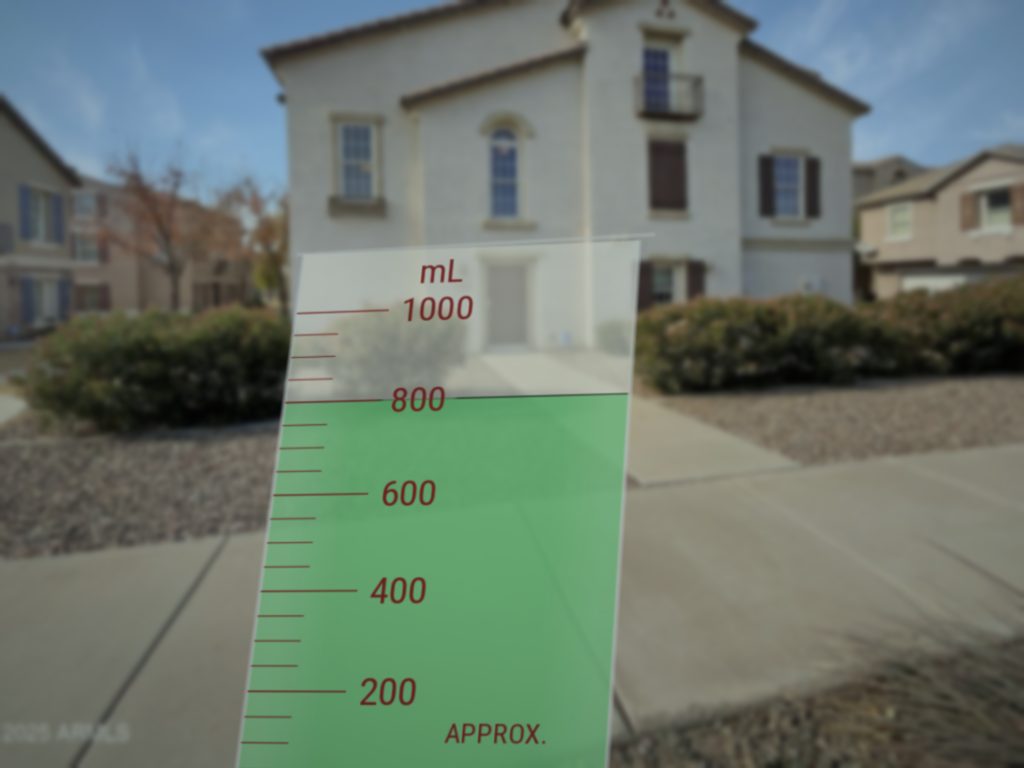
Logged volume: 800 mL
